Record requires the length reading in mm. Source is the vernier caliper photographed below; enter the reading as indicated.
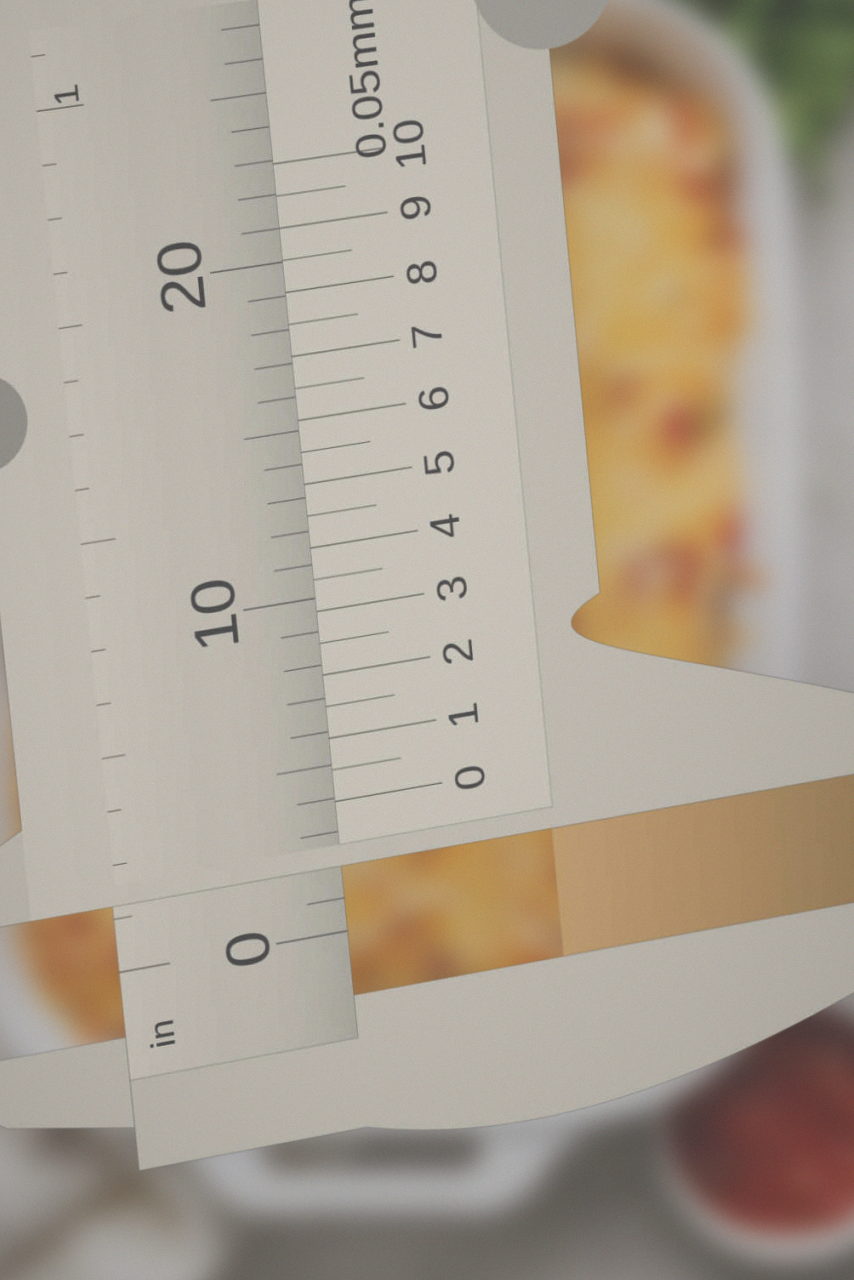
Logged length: 3.90 mm
